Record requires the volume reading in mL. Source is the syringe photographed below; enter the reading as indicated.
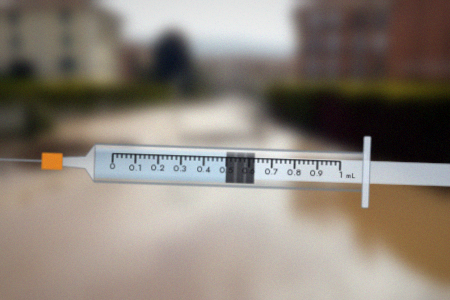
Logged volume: 0.5 mL
